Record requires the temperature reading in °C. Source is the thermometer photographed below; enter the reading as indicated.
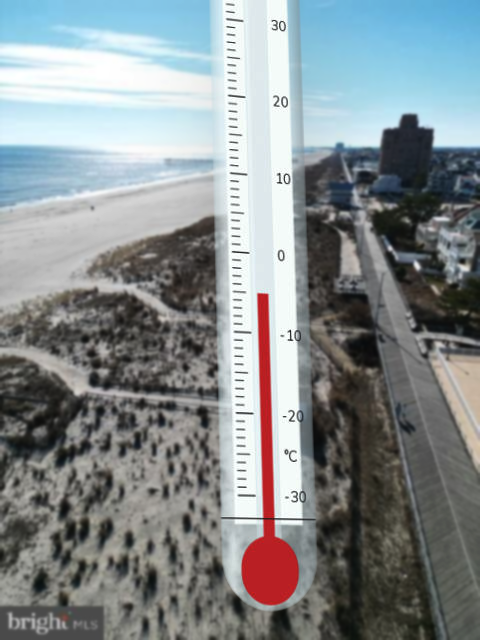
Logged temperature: -5 °C
